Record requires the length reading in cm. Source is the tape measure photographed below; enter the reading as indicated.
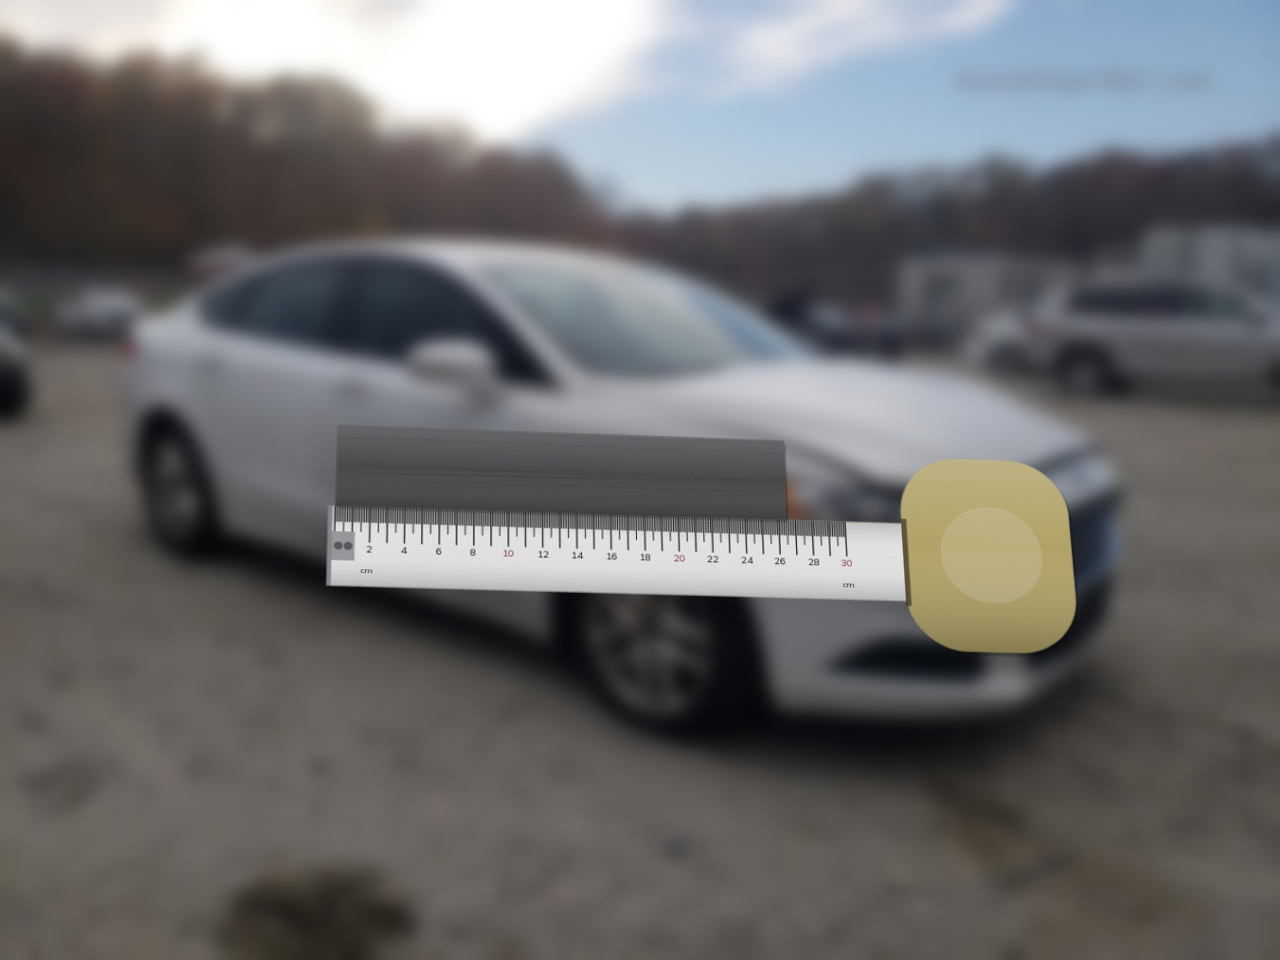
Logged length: 26.5 cm
